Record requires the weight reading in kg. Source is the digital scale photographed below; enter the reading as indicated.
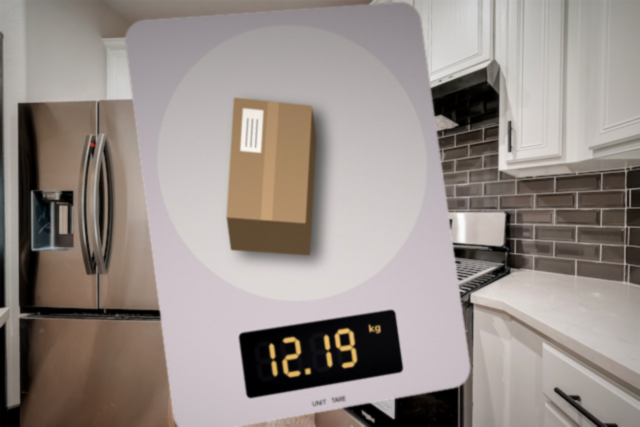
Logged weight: 12.19 kg
